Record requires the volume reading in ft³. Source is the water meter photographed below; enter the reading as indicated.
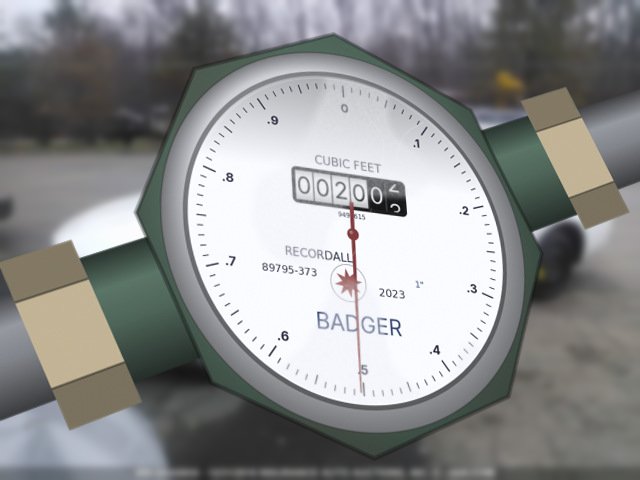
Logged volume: 2002.50 ft³
